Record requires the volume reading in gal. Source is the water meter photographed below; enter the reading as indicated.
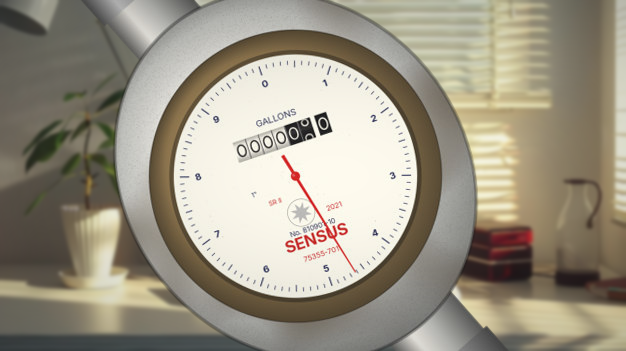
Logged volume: 84.6 gal
